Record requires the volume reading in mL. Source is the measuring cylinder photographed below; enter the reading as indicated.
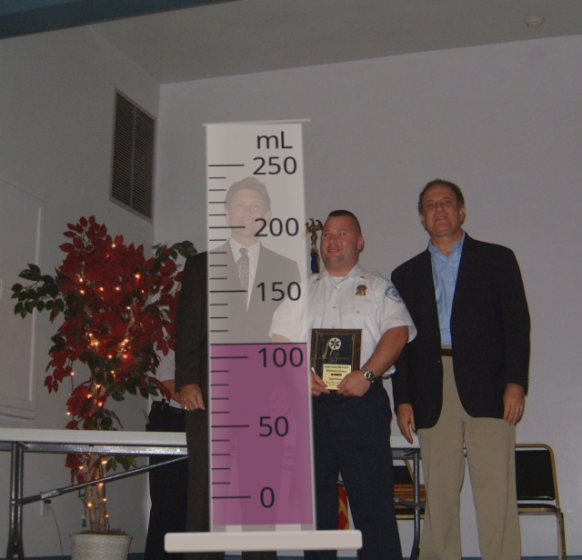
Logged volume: 110 mL
